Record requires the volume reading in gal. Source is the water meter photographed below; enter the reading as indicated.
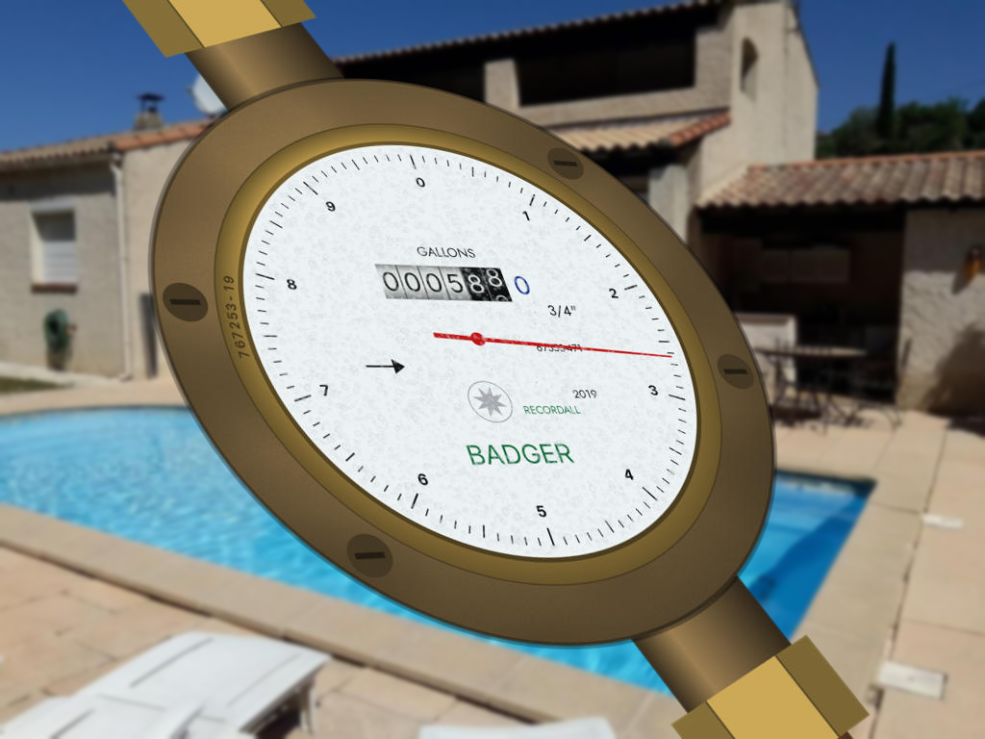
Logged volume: 5882.6 gal
